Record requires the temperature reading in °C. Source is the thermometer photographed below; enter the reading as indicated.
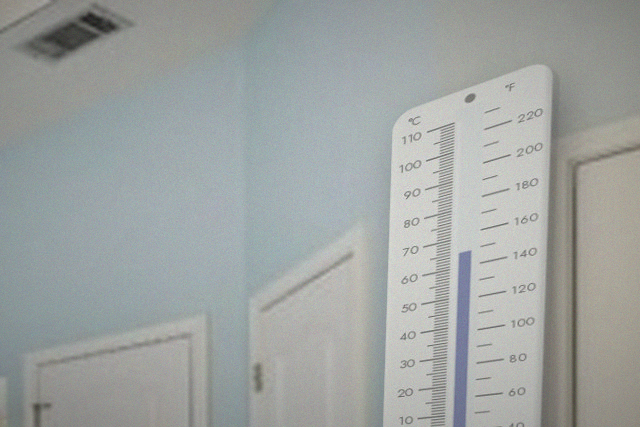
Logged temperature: 65 °C
